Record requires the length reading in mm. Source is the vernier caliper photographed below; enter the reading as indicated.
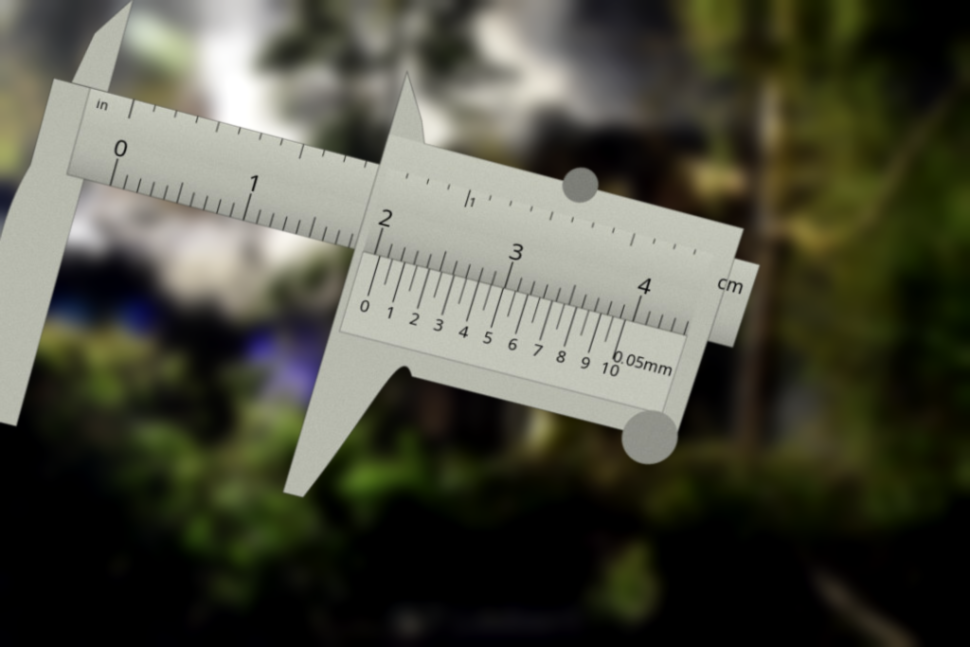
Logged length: 20.4 mm
